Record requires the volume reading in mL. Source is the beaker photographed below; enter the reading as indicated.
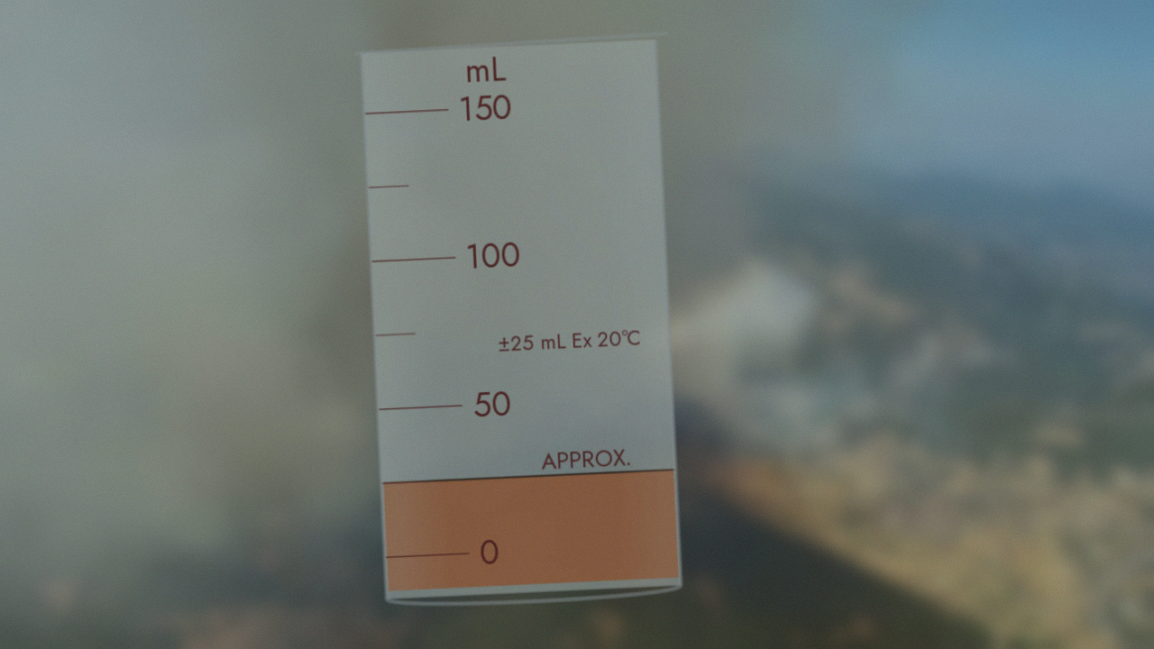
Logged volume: 25 mL
